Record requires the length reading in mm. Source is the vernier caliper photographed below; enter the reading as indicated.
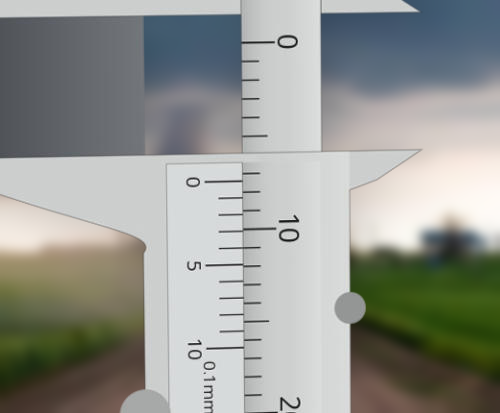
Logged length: 7.4 mm
